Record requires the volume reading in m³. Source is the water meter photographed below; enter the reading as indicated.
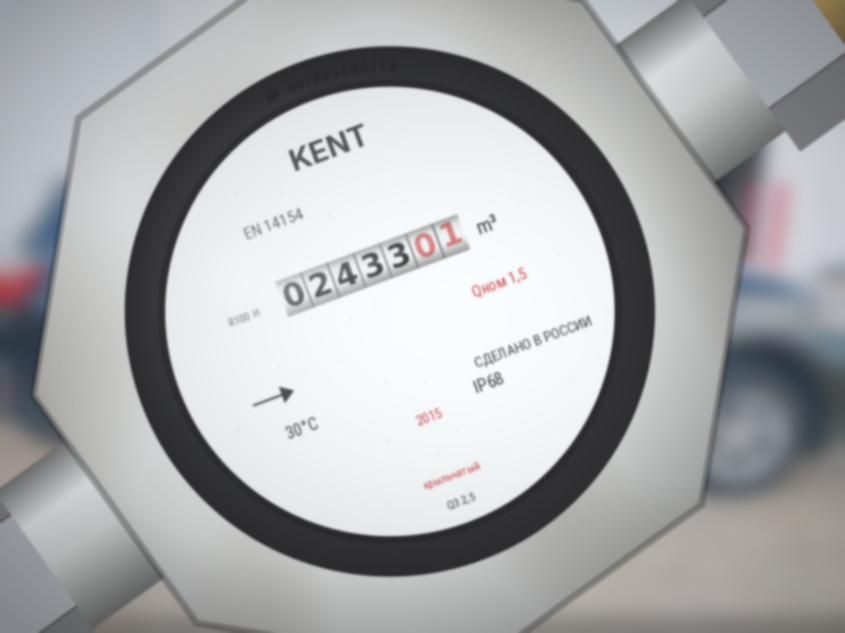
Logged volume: 2433.01 m³
